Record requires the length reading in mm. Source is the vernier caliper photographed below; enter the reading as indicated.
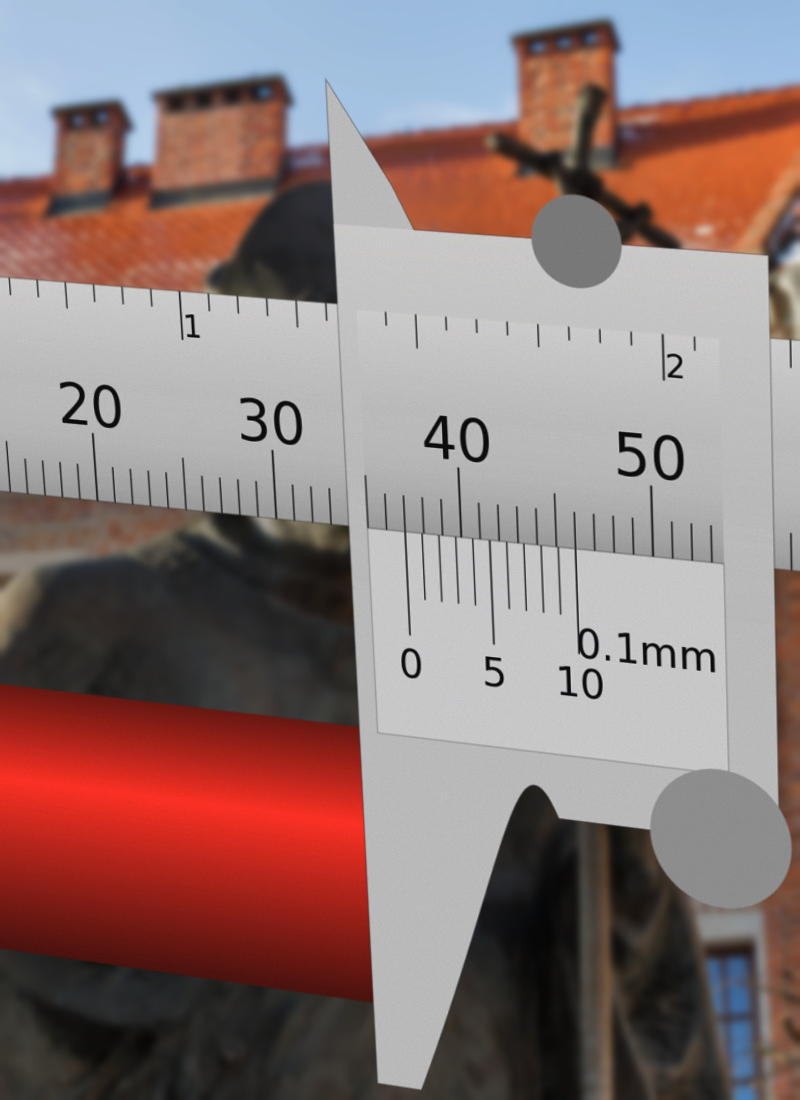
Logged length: 37.0 mm
